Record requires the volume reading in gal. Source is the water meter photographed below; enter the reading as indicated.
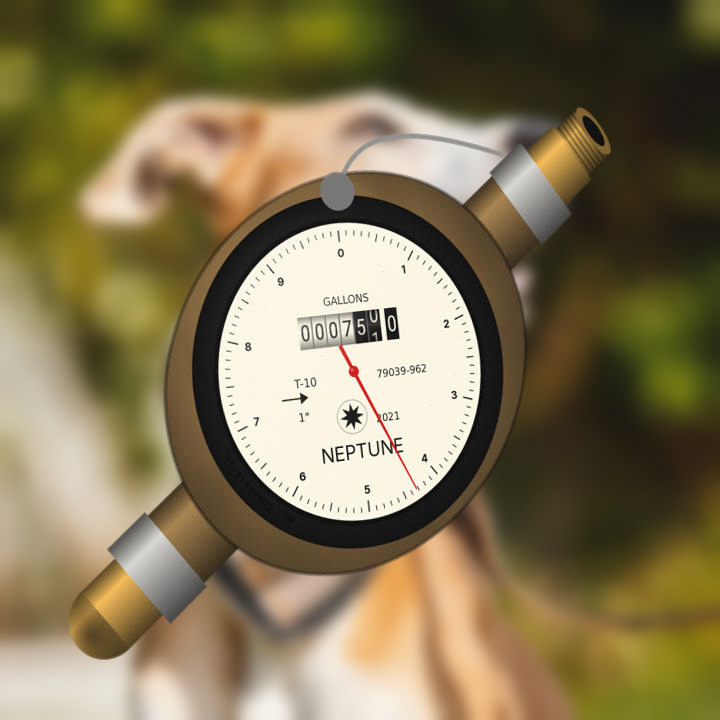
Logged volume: 7504.3 gal
